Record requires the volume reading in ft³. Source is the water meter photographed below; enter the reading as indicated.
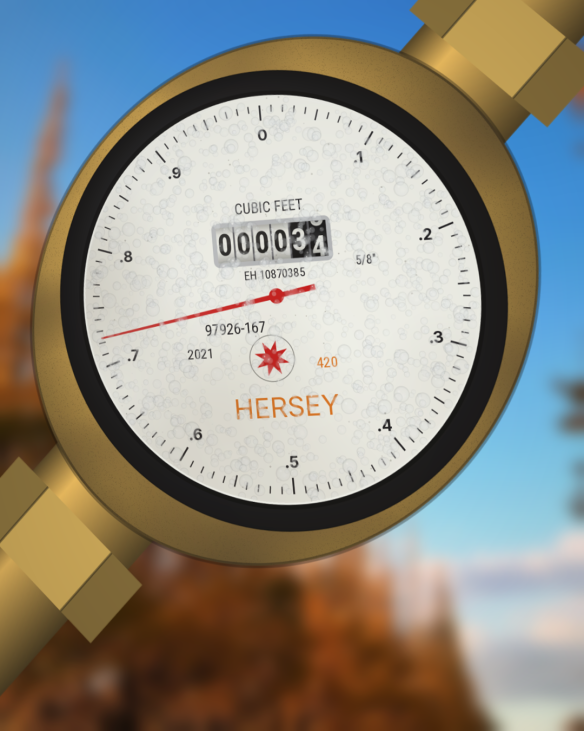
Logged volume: 33.72 ft³
